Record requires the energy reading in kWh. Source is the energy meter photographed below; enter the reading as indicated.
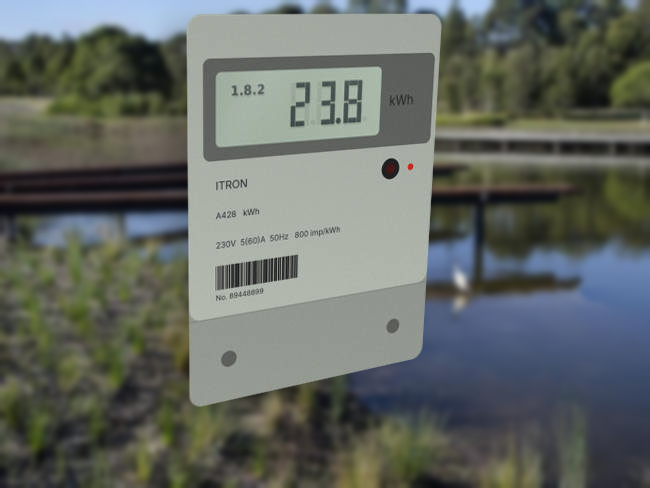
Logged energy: 23.8 kWh
